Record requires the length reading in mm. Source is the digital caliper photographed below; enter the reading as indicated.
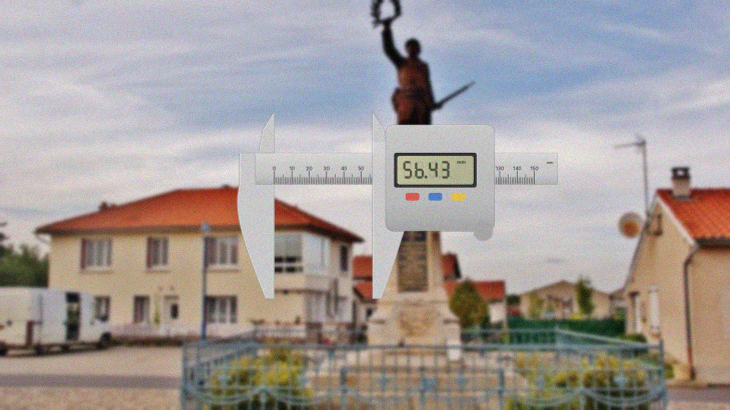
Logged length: 56.43 mm
